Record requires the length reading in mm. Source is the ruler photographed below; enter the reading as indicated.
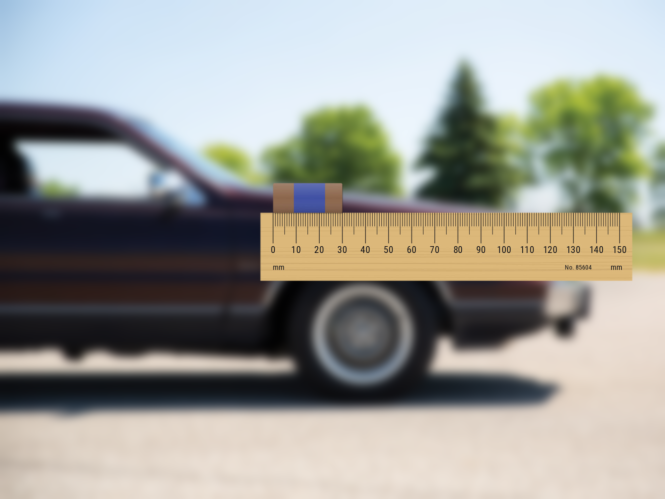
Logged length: 30 mm
